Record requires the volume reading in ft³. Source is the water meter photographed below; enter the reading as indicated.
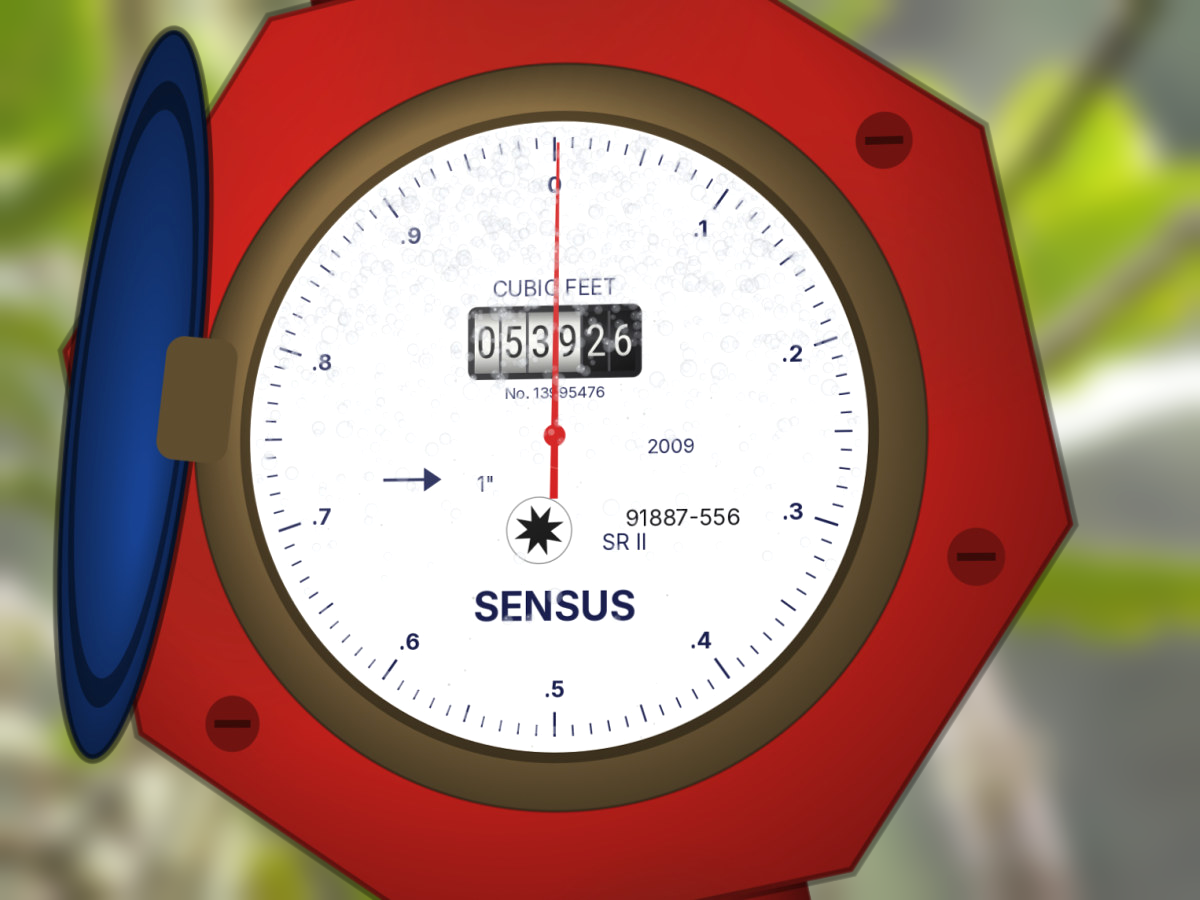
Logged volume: 53926.00 ft³
